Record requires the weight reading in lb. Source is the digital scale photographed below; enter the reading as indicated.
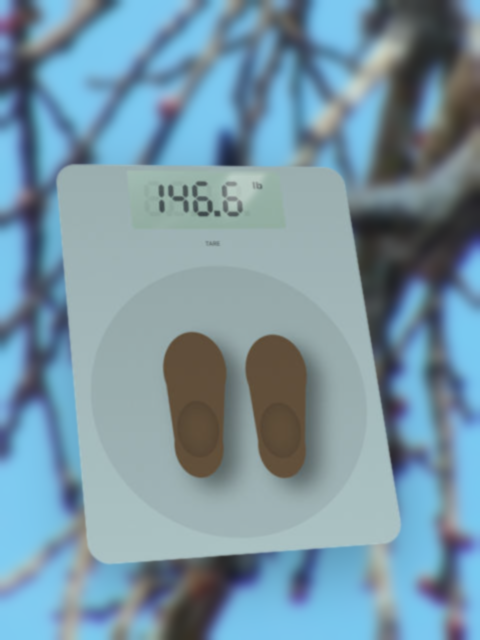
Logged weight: 146.6 lb
